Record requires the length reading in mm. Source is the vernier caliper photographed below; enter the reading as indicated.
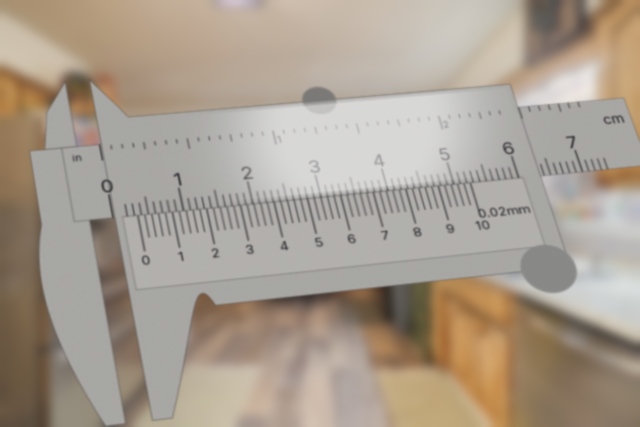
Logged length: 3.5 mm
